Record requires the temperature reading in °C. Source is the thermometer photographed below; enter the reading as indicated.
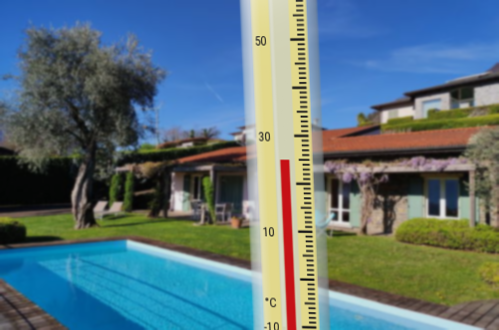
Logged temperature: 25 °C
